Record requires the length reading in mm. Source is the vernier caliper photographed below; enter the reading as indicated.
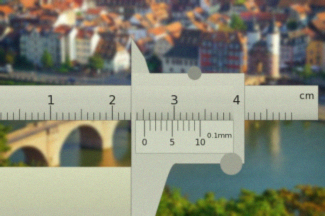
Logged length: 25.2 mm
